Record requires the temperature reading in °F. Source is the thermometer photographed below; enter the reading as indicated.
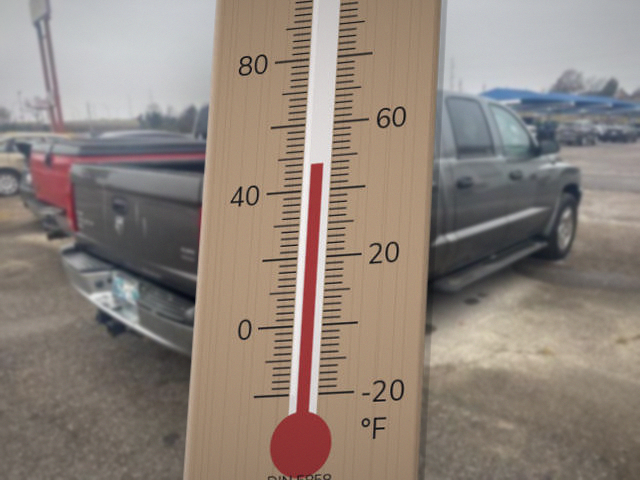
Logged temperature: 48 °F
